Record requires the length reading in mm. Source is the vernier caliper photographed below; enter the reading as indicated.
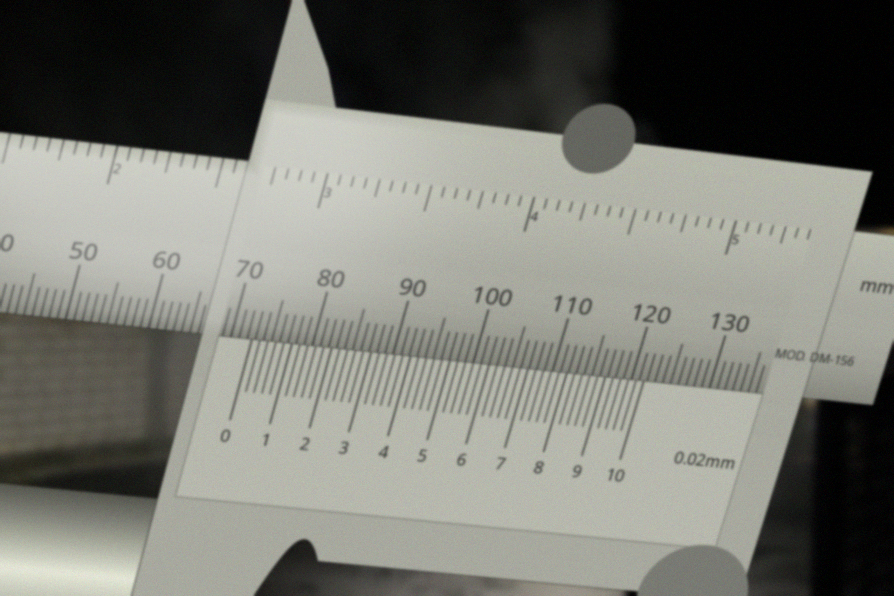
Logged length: 72.6 mm
